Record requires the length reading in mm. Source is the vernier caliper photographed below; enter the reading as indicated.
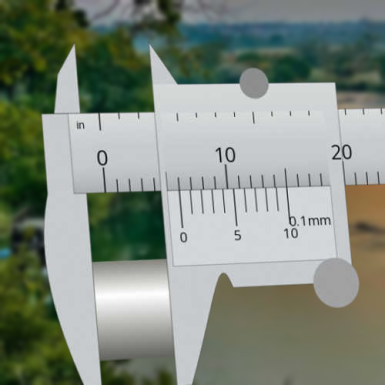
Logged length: 6.0 mm
